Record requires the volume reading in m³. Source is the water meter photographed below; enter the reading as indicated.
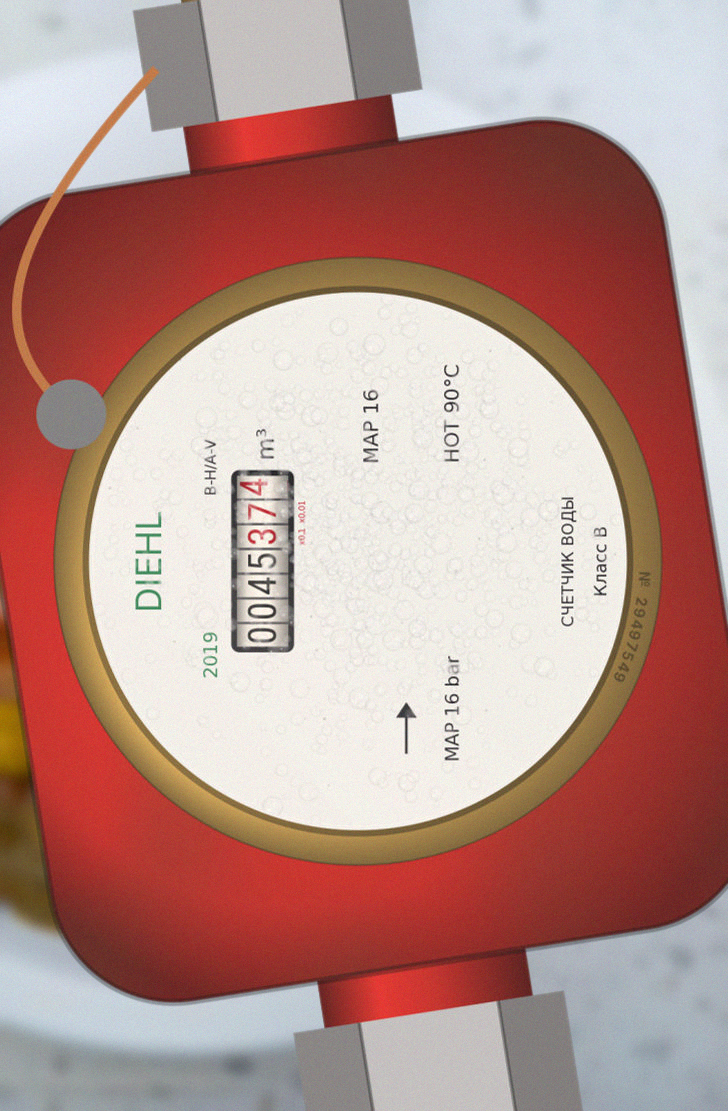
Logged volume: 45.374 m³
